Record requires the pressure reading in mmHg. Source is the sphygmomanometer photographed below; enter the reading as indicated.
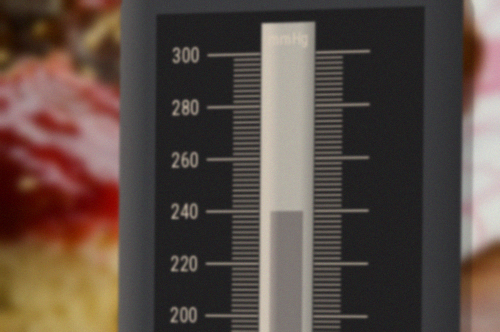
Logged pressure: 240 mmHg
